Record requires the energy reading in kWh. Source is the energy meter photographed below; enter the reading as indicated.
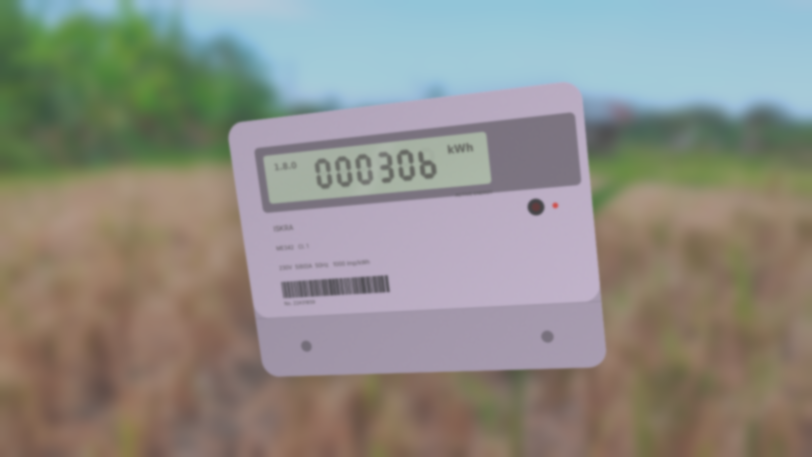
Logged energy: 306 kWh
